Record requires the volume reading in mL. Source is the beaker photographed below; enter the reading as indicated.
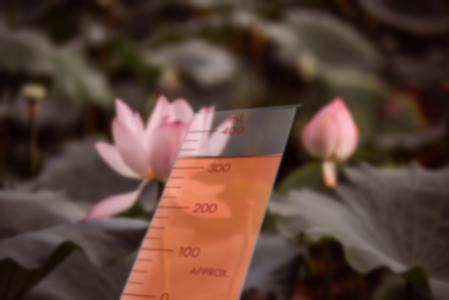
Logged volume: 325 mL
